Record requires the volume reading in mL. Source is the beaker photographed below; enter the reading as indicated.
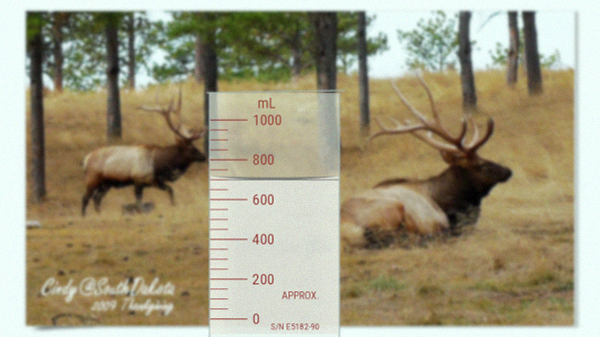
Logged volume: 700 mL
